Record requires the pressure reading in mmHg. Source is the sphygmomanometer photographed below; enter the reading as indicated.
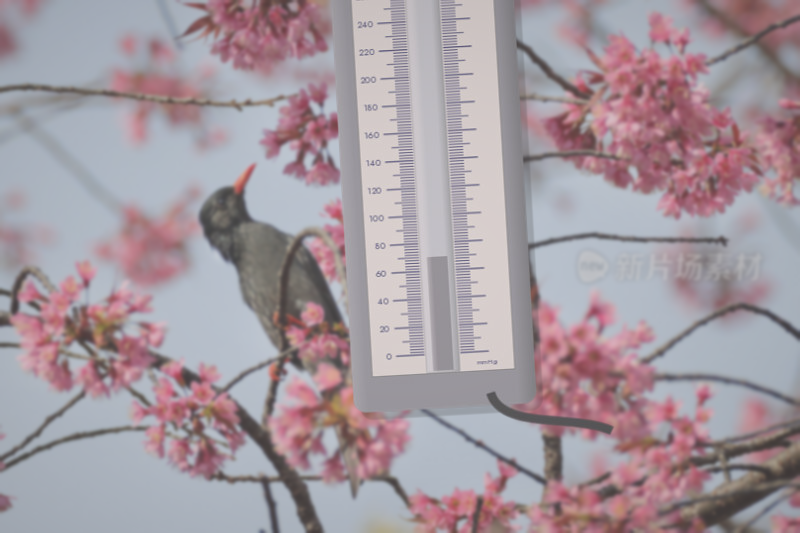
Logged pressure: 70 mmHg
